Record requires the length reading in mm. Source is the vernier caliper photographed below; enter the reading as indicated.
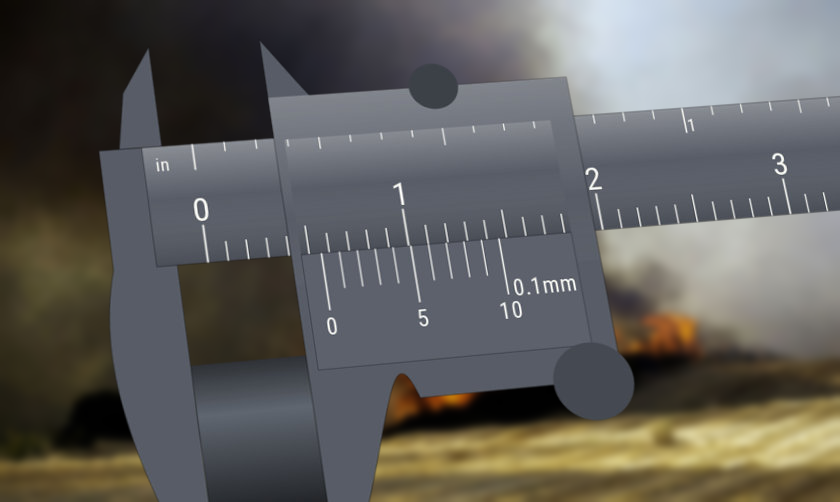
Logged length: 5.6 mm
